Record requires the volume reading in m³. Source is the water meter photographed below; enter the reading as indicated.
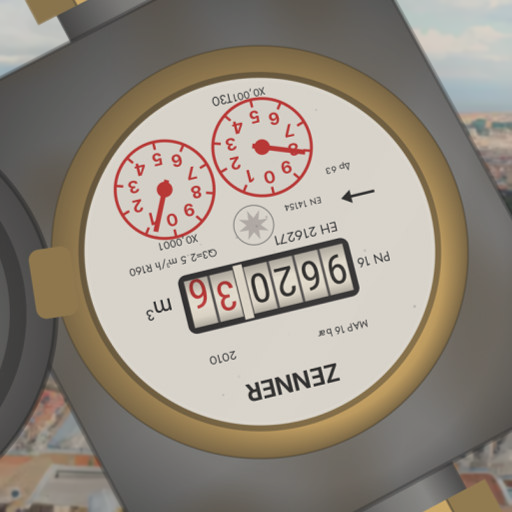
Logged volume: 9620.3580 m³
